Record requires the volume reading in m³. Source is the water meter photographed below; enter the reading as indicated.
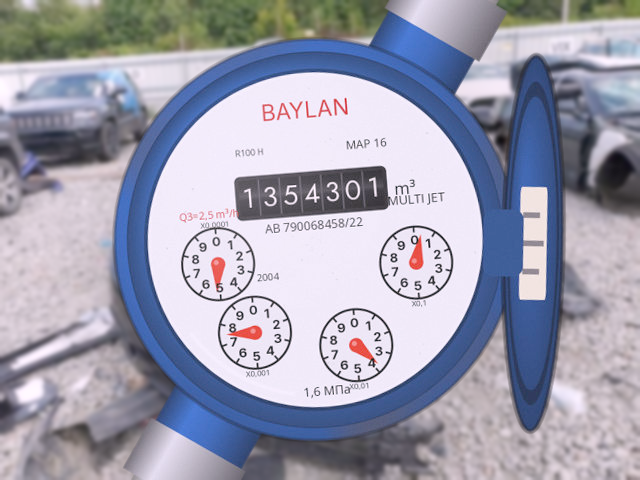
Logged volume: 1354301.0375 m³
